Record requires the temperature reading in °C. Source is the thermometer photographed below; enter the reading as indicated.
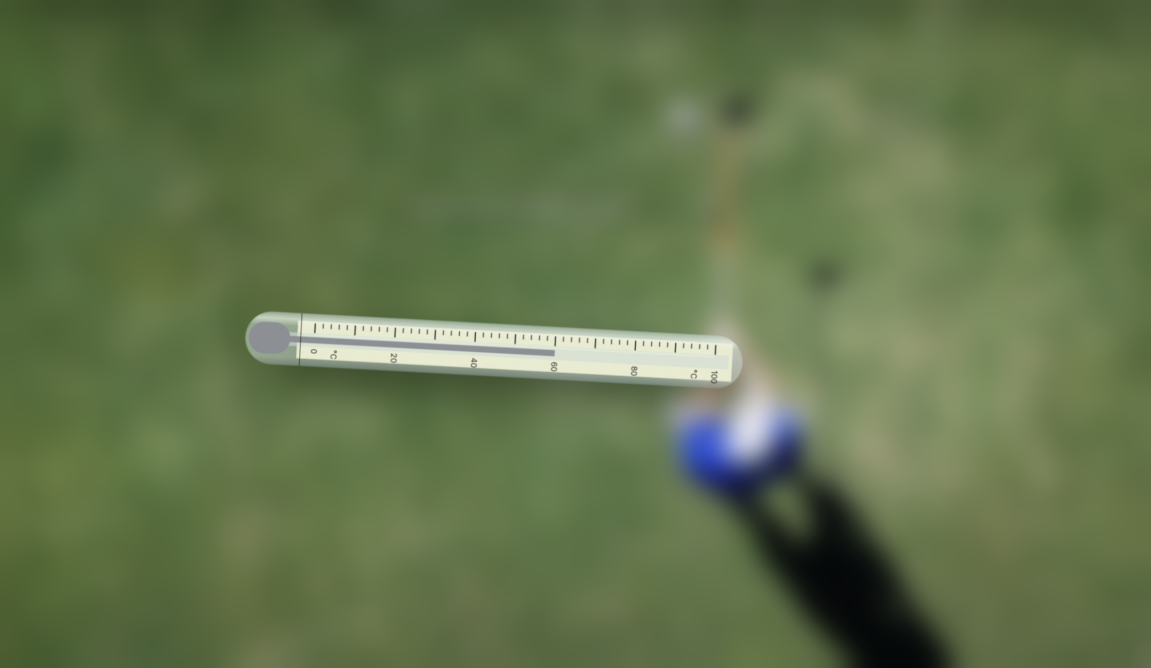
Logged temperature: 60 °C
